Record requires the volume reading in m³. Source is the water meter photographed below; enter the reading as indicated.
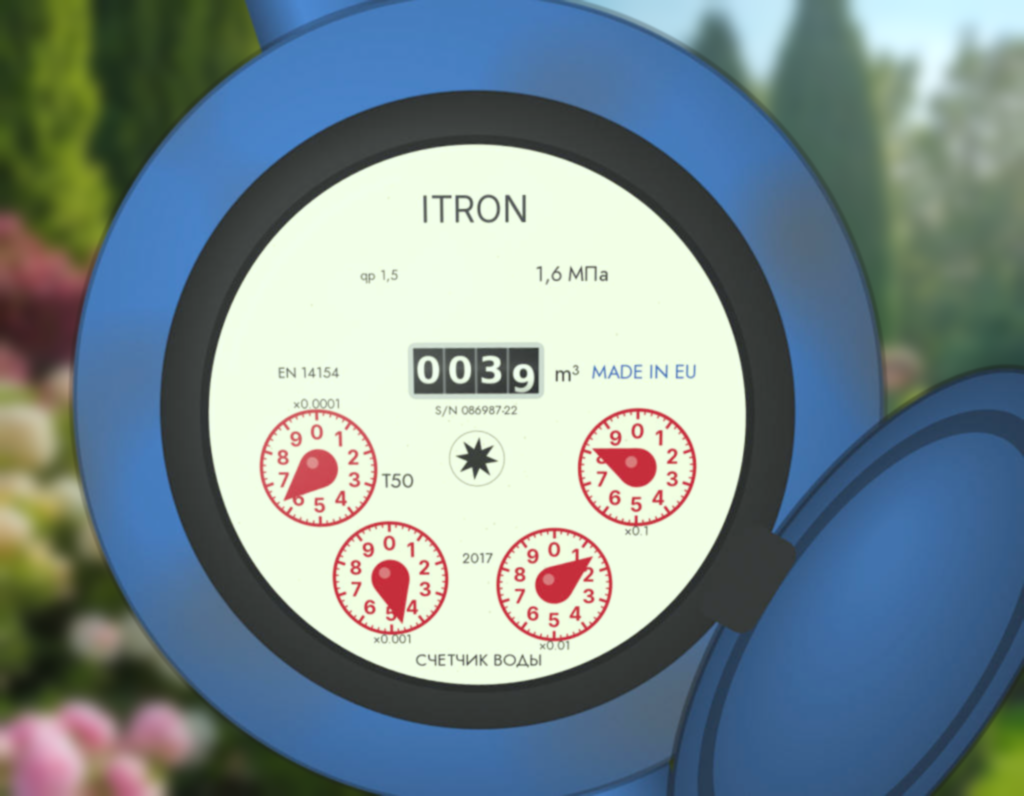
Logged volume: 38.8146 m³
